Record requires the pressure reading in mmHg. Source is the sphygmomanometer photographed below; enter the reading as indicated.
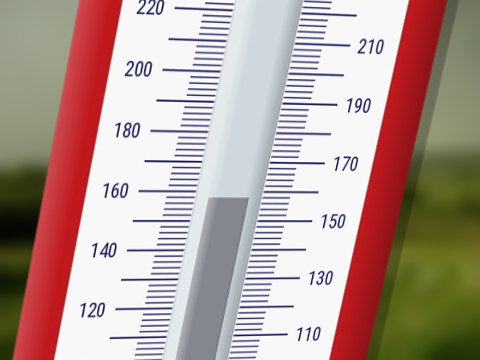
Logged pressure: 158 mmHg
